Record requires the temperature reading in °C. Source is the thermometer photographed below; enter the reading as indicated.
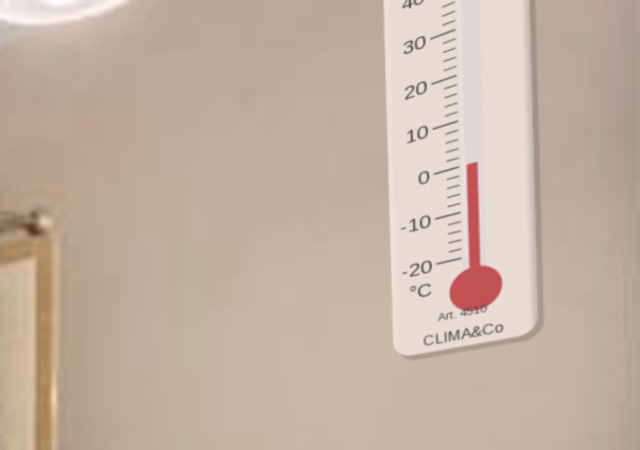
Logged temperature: 0 °C
